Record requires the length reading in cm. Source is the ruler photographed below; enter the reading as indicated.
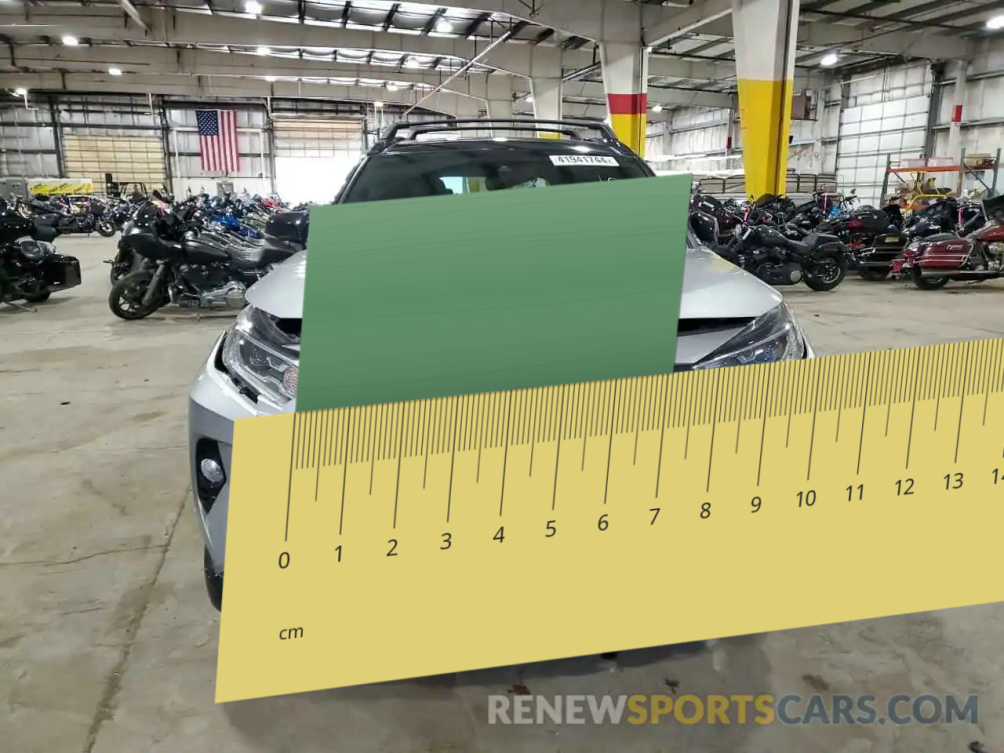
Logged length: 7.1 cm
